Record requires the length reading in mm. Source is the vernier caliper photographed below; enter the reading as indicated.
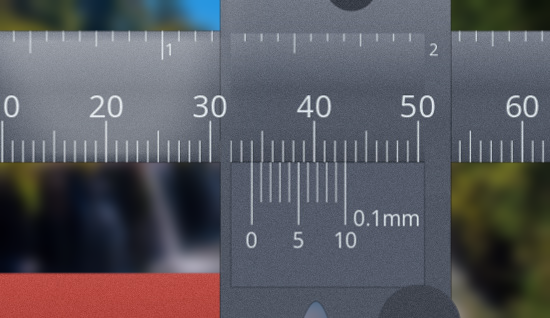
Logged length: 34.0 mm
